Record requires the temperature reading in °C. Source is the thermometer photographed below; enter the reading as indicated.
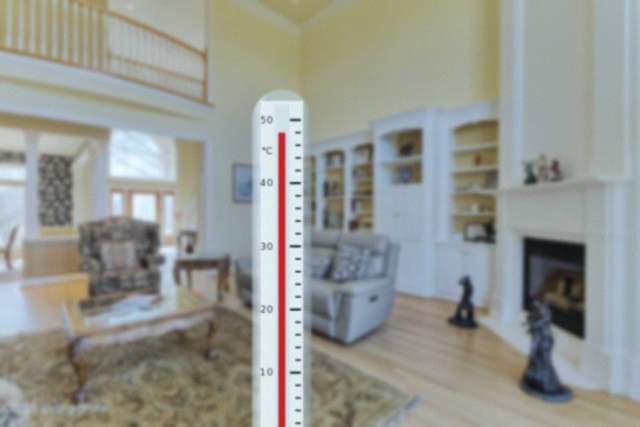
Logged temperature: 48 °C
